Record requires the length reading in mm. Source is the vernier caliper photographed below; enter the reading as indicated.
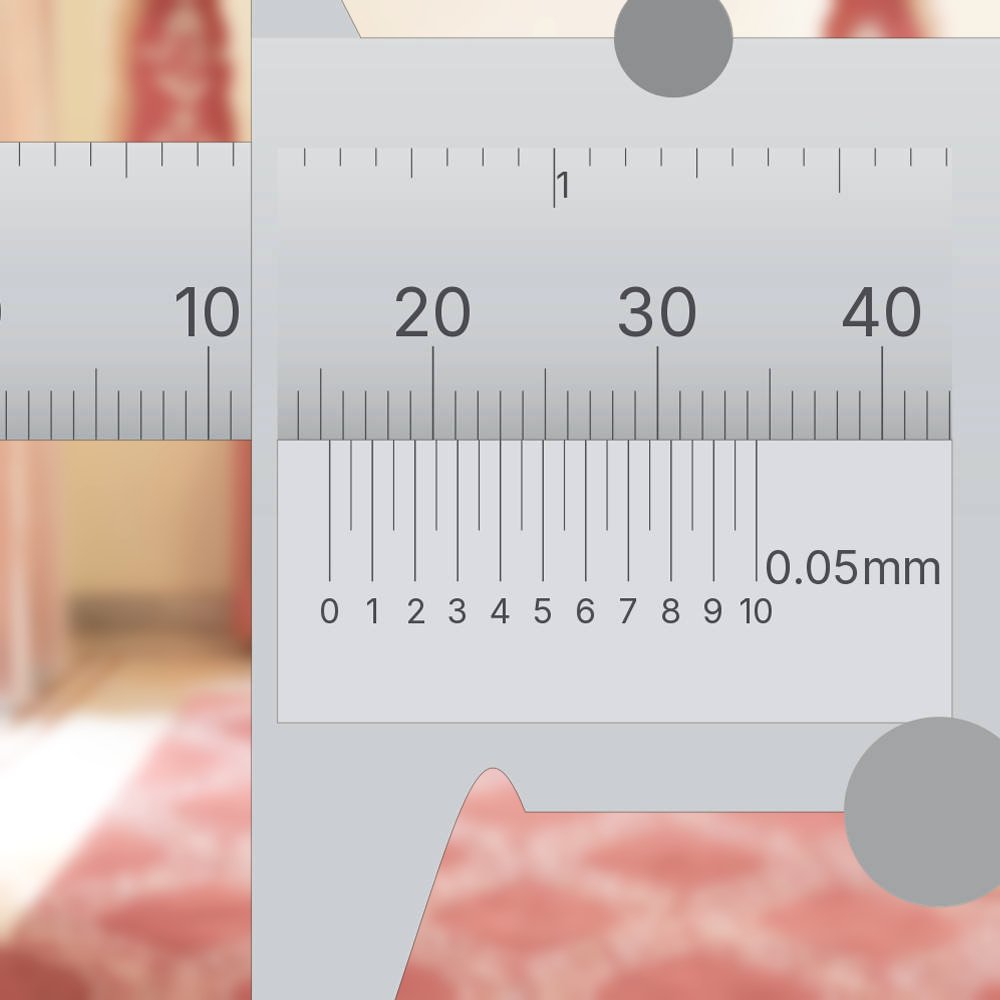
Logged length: 15.4 mm
